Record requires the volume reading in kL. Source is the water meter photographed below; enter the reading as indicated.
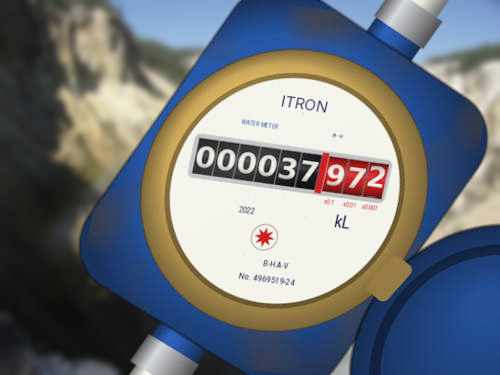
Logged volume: 37.972 kL
